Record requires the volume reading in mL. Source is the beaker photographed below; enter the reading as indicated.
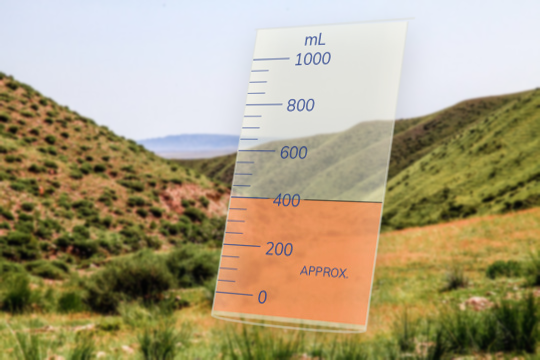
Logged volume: 400 mL
